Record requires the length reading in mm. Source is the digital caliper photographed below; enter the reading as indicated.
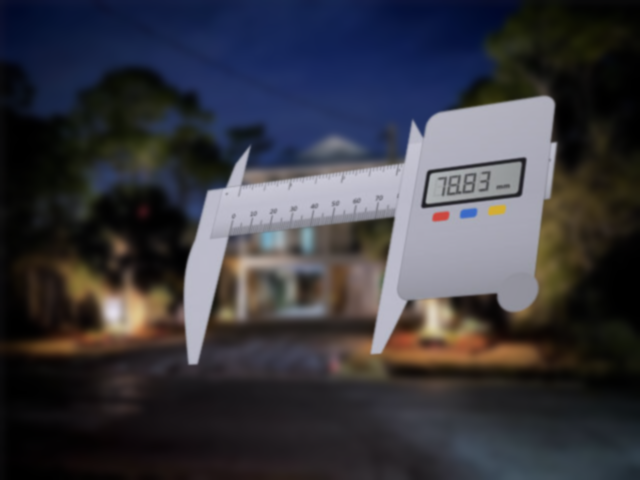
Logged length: 78.83 mm
